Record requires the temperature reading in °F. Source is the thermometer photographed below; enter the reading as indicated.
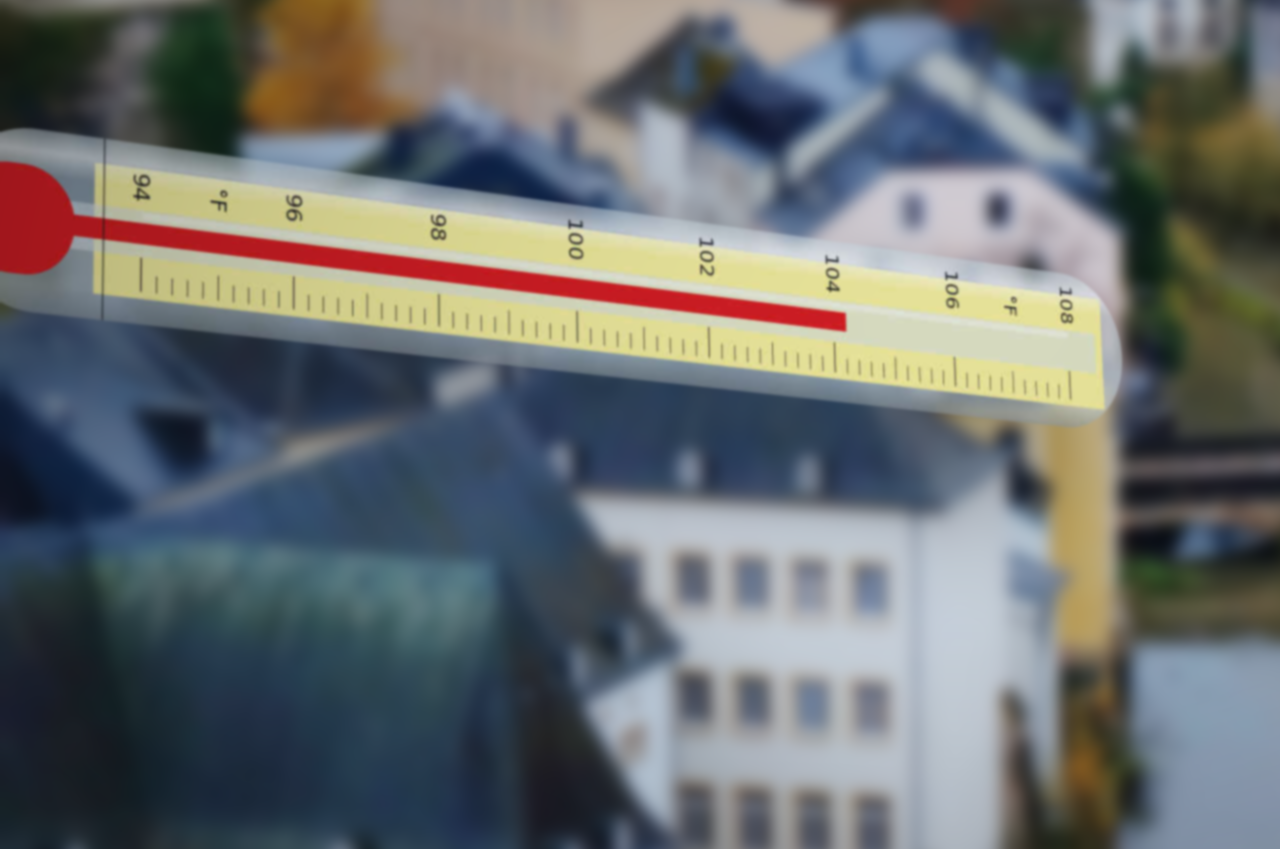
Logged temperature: 104.2 °F
